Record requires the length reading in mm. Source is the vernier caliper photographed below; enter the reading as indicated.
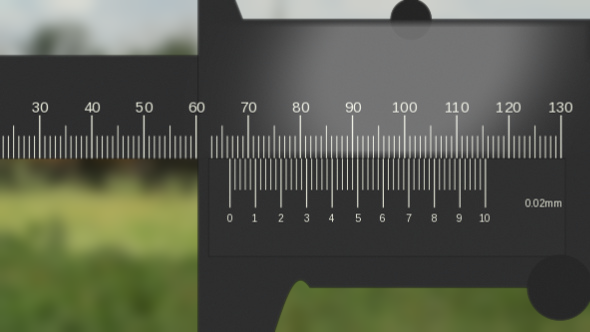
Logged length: 66.5 mm
